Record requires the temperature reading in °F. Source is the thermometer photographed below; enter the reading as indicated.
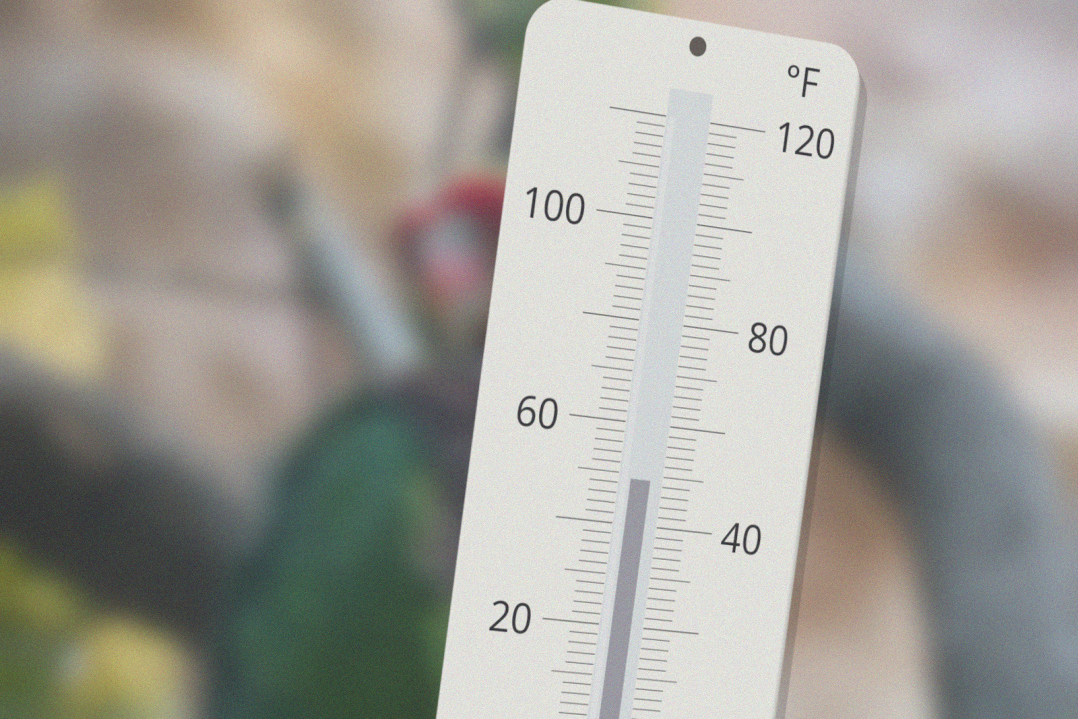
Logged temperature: 49 °F
